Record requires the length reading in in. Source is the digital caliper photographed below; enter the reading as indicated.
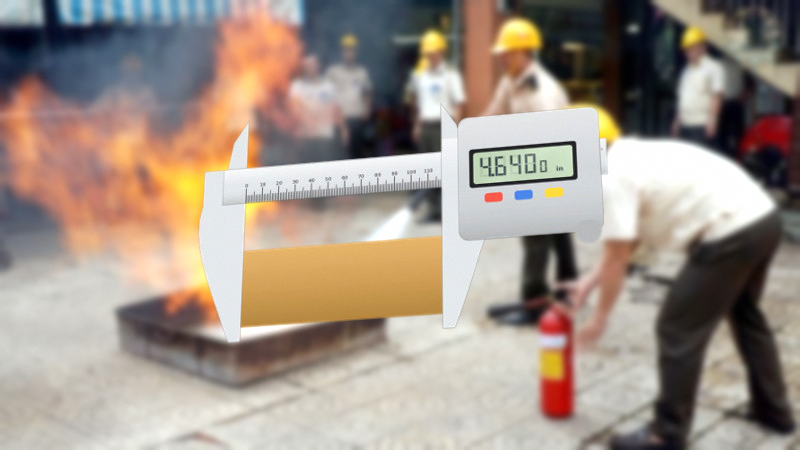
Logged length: 4.6400 in
